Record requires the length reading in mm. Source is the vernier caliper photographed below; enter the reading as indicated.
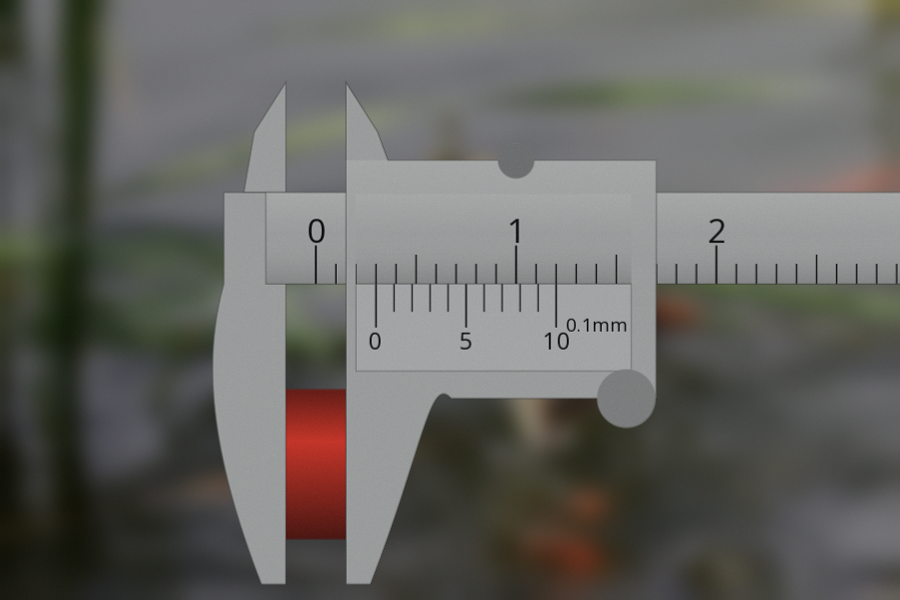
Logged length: 3.0 mm
